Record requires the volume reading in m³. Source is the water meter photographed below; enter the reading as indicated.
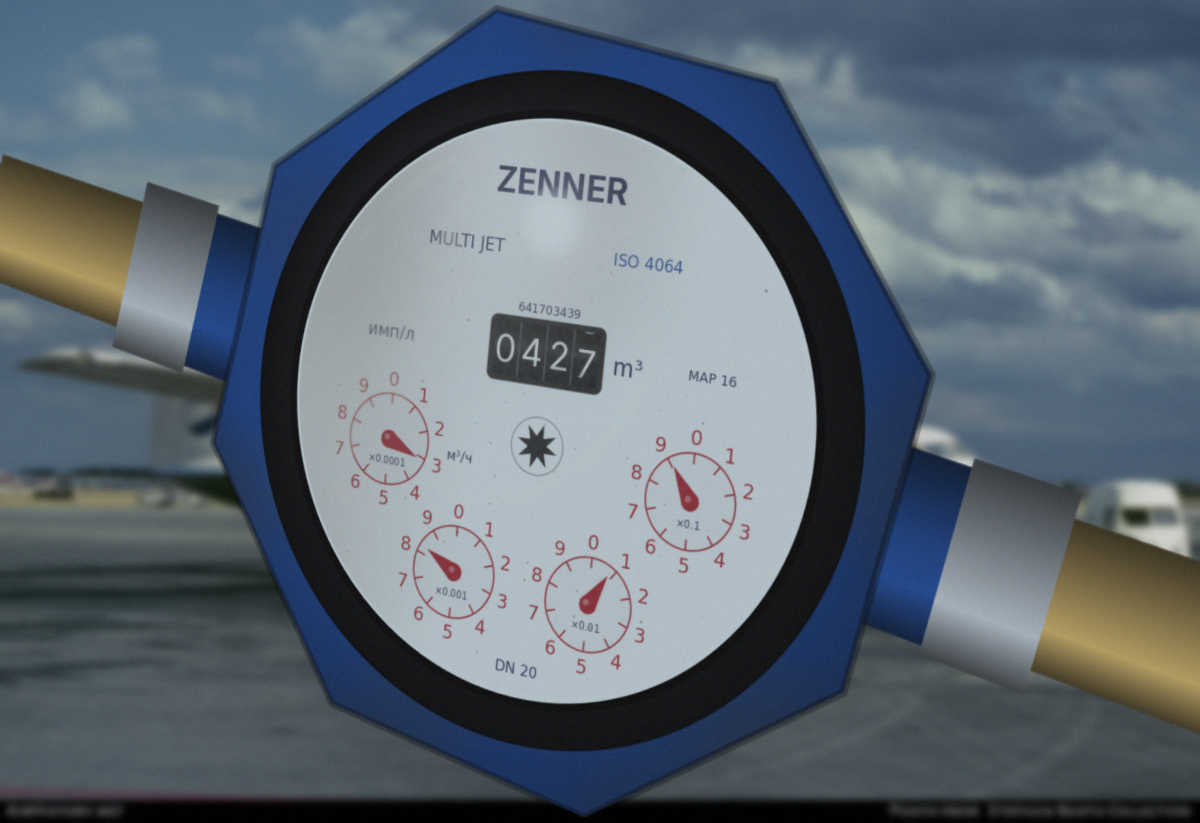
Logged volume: 426.9083 m³
